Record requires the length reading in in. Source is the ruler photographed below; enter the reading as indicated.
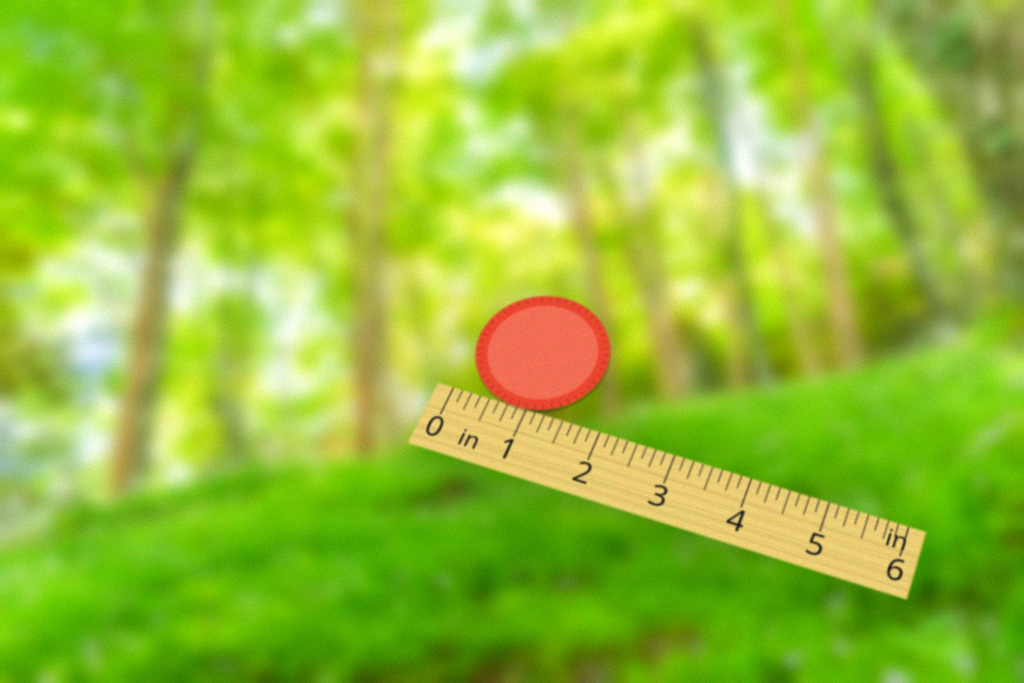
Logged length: 1.75 in
